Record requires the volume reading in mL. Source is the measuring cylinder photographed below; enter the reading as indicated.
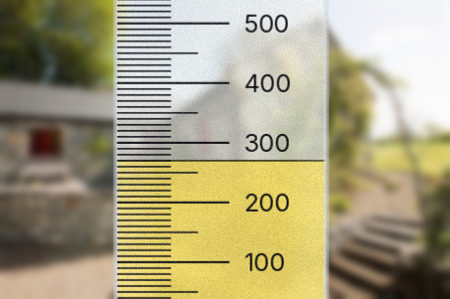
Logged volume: 270 mL
